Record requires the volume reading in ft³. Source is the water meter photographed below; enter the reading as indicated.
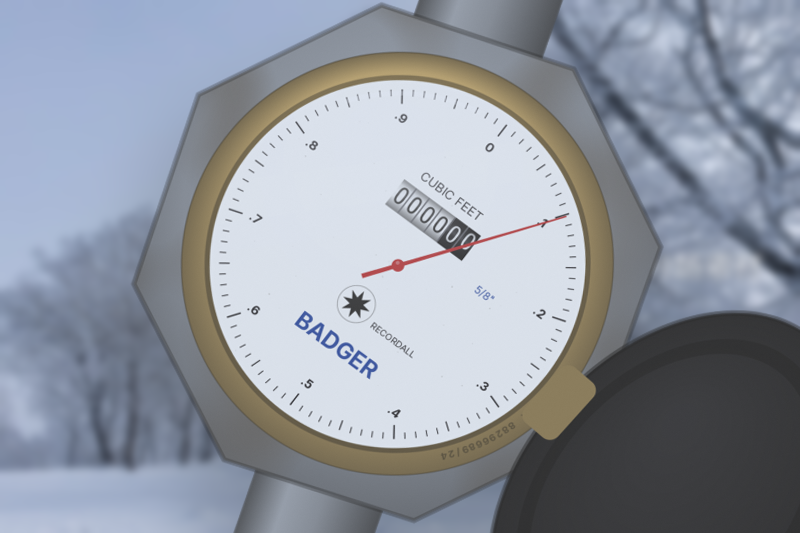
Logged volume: 0.10 ft³
